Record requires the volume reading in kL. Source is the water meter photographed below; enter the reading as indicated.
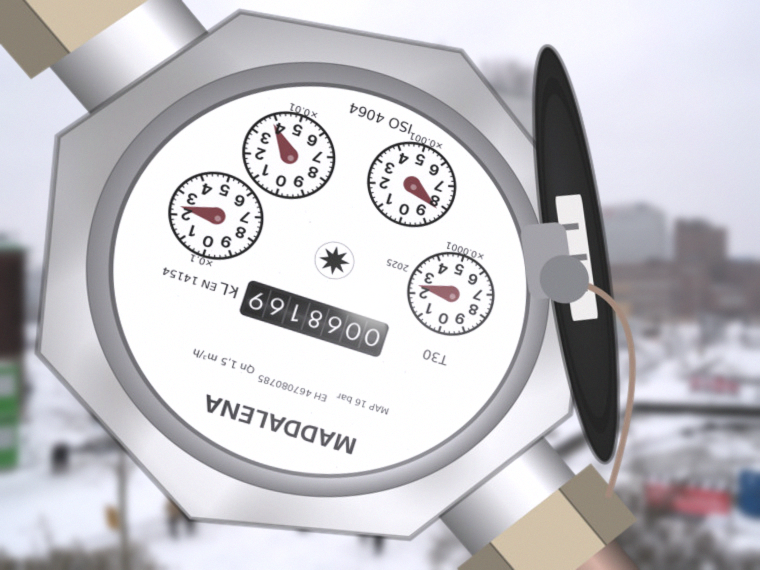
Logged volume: 68169.2382 kL
